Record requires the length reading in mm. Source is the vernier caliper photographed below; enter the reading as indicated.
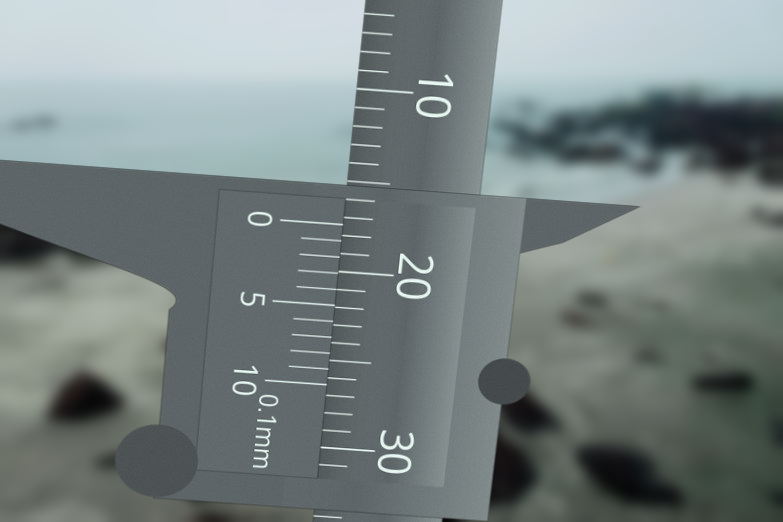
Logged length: 17.4 mm
